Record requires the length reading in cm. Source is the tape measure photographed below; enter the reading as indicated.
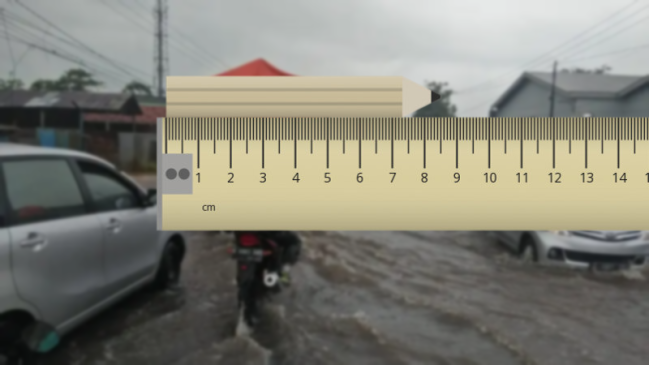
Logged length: 8.5 cm
